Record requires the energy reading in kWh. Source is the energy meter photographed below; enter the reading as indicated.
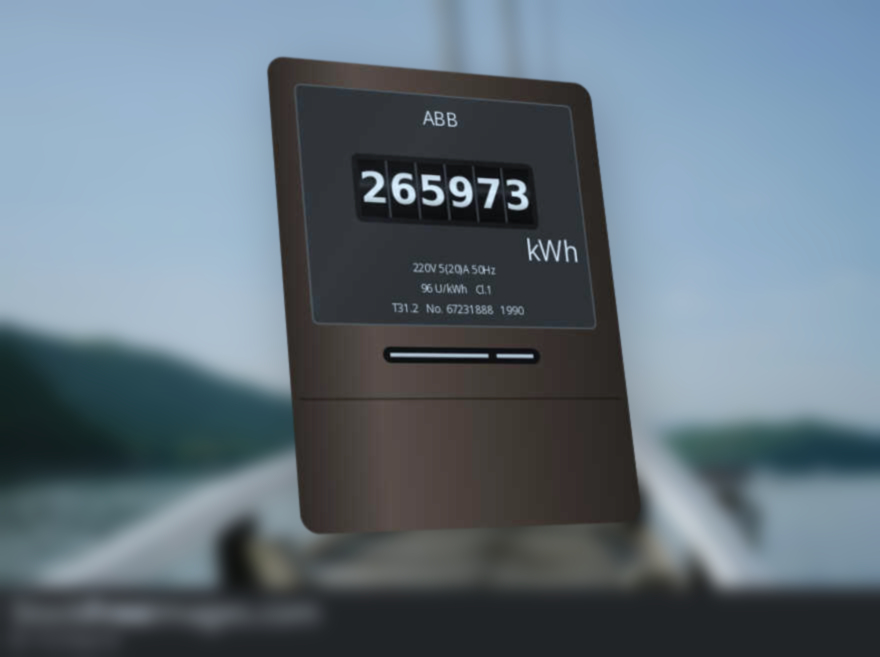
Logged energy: 265973 kWh
